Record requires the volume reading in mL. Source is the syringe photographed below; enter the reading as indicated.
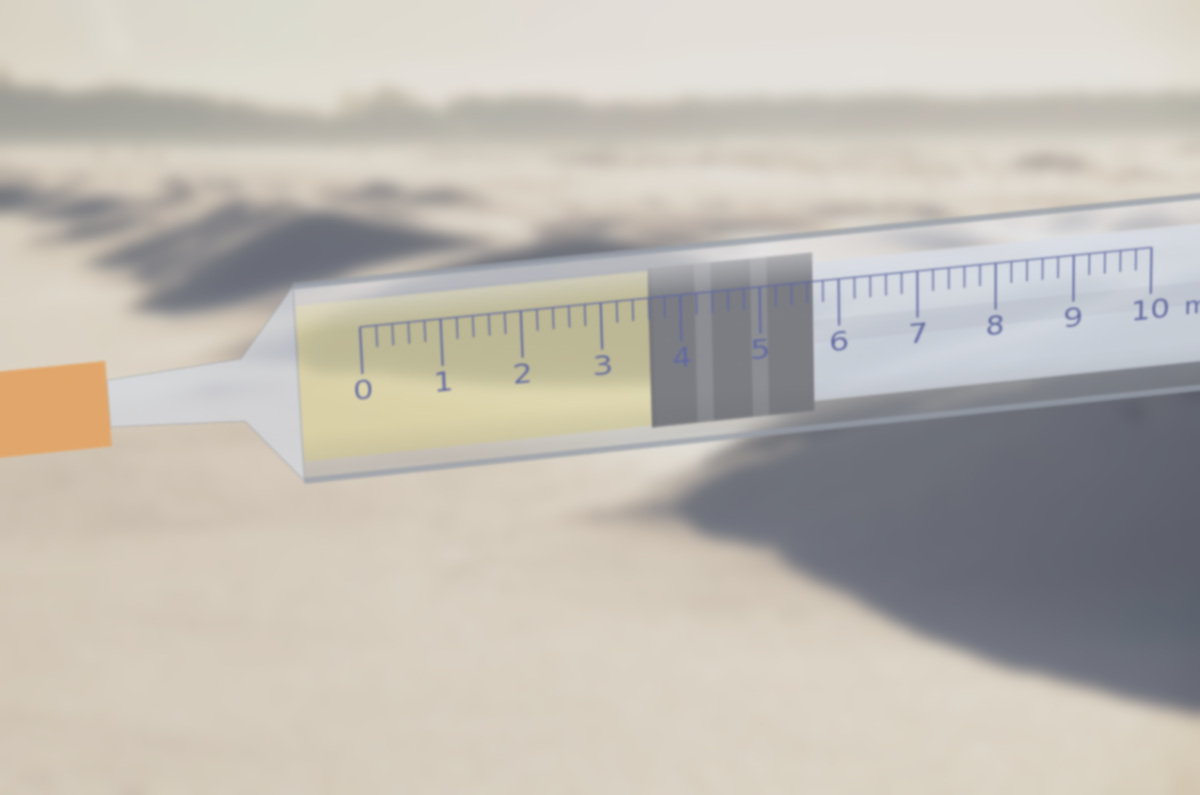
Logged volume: 3.6 mL
